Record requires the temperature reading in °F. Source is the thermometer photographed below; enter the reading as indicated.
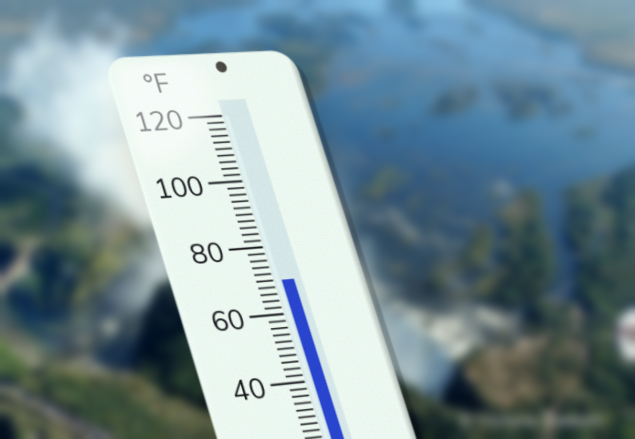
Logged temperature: 70 °F
